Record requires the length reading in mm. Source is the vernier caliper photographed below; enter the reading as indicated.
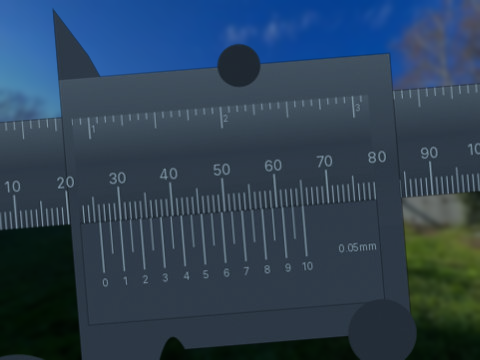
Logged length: 26.0 mm
